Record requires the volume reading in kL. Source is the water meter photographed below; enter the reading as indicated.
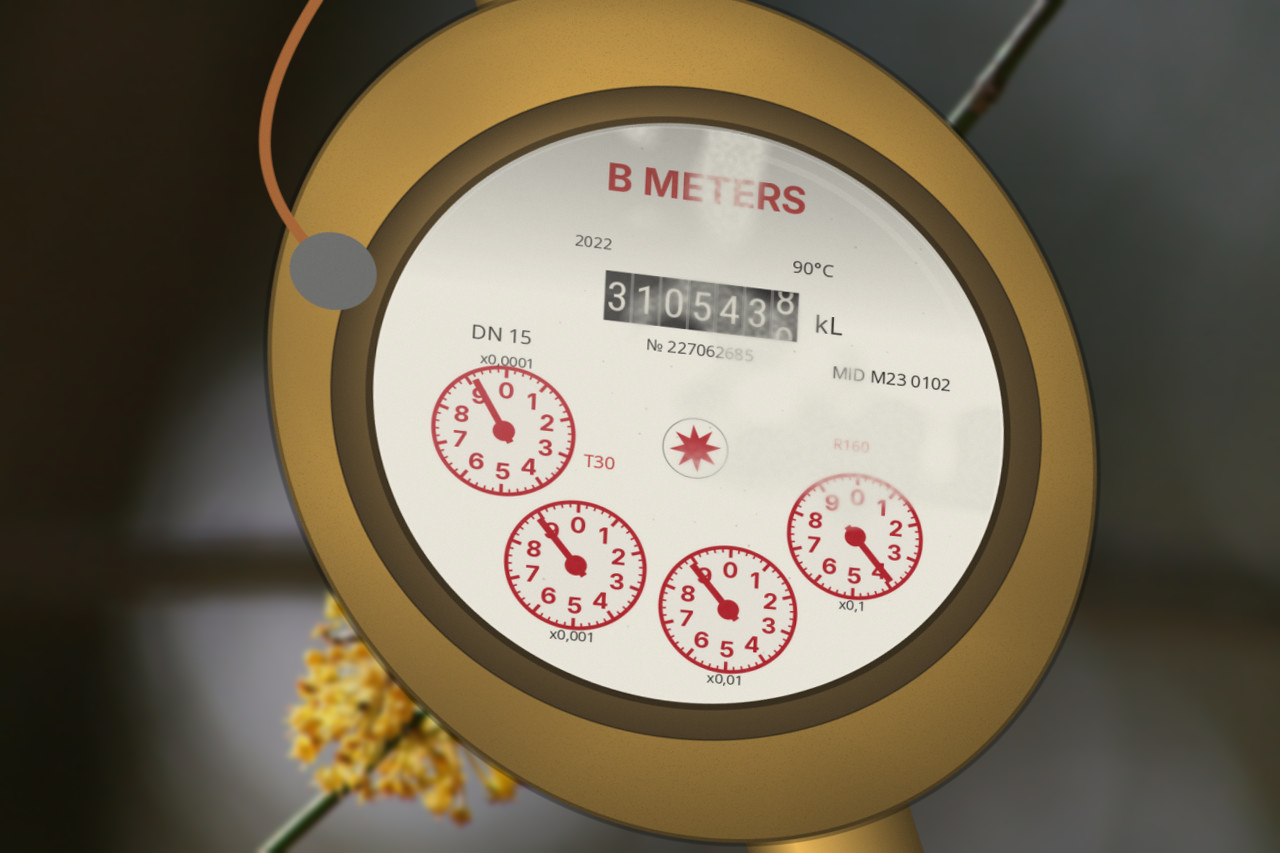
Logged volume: 3105438.3889 kL
